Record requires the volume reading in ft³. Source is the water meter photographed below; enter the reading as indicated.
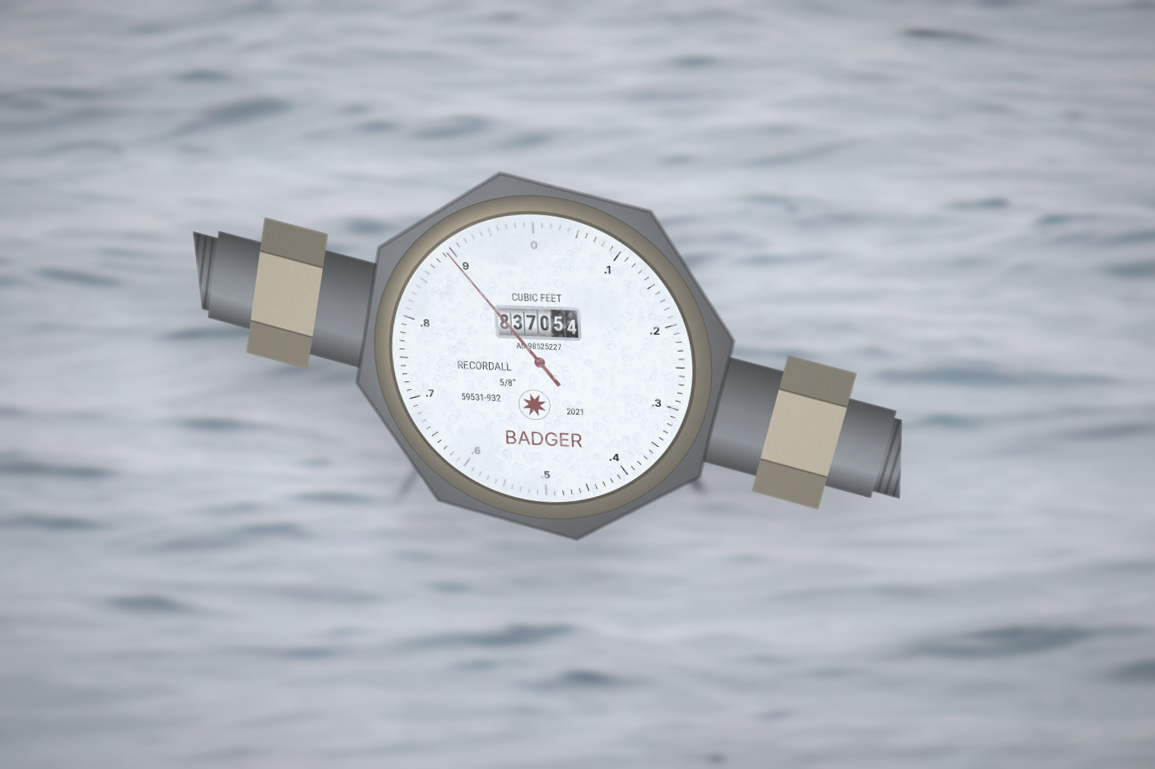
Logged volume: 837053.89 ft³
